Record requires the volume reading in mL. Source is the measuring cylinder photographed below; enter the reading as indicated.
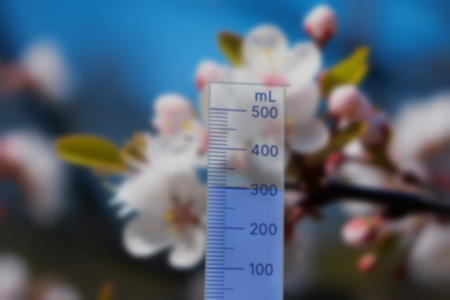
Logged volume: 300 mL
